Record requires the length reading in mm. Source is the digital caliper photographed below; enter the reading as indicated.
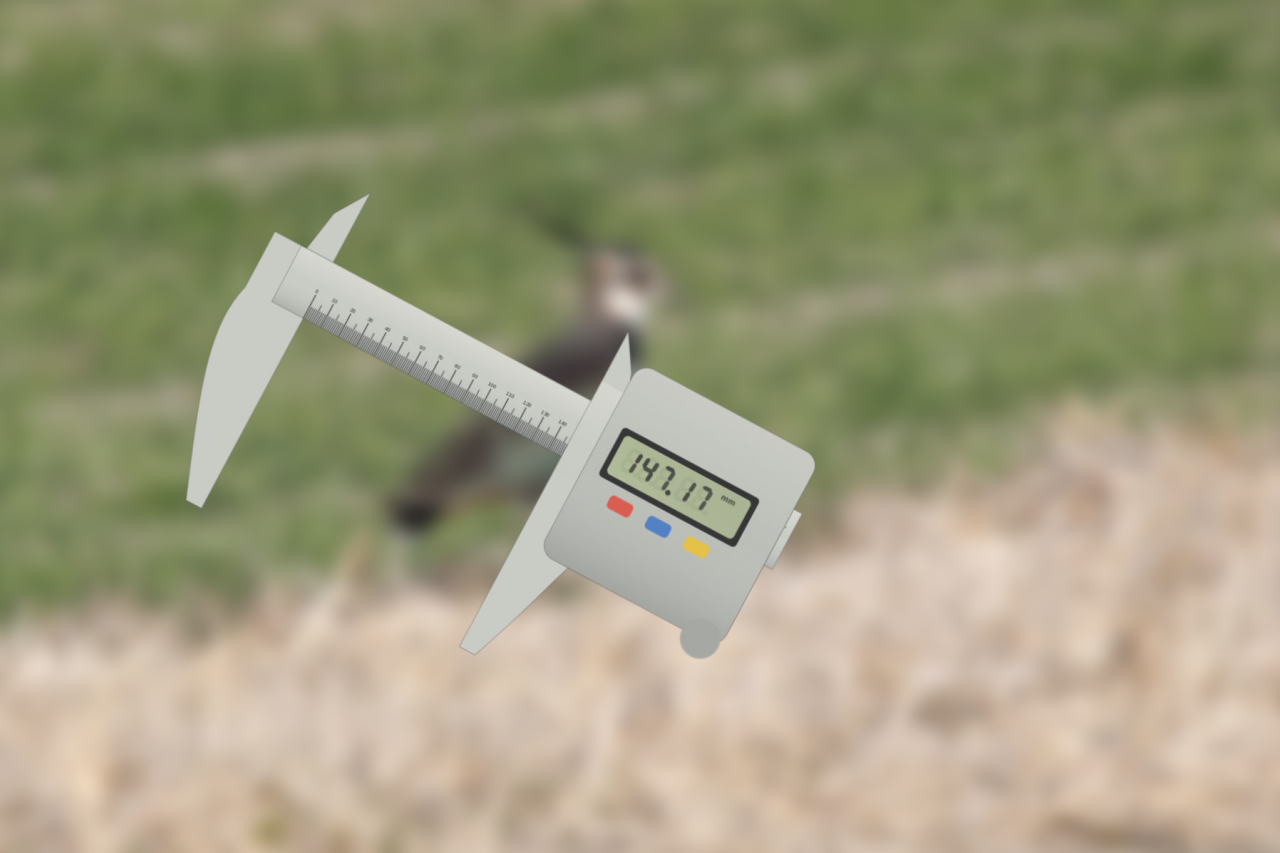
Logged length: 147.17 mm
